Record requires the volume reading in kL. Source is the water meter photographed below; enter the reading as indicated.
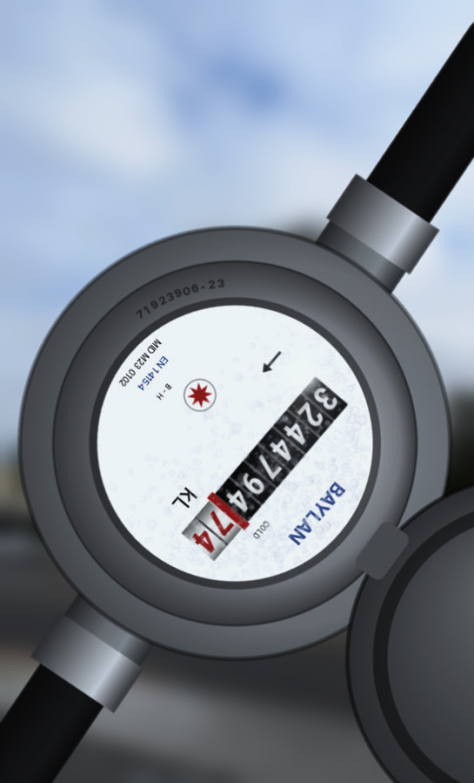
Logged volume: 3244794.74 kL
